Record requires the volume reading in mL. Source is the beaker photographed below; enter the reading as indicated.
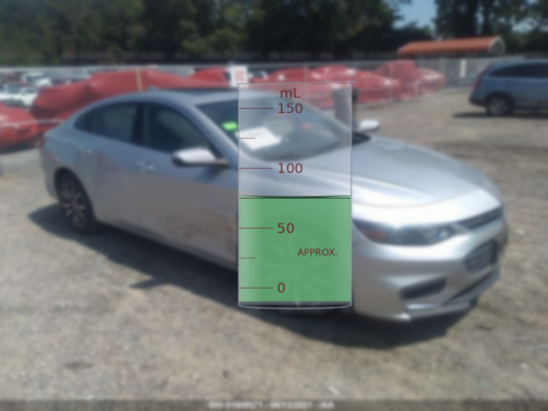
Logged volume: 75 mL
